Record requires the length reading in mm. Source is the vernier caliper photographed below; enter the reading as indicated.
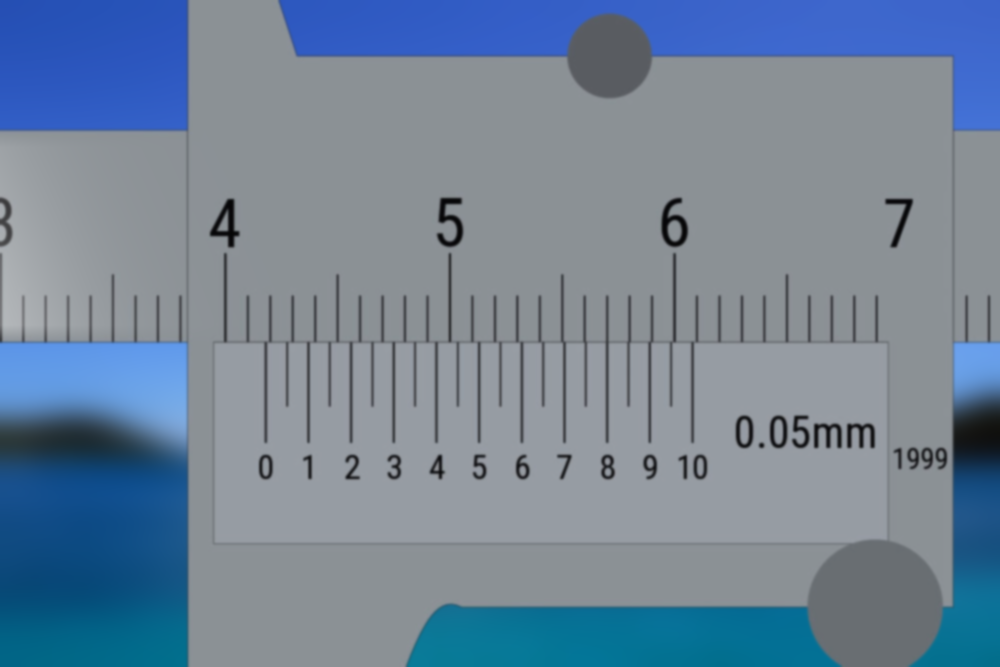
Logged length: 41.8 mm
